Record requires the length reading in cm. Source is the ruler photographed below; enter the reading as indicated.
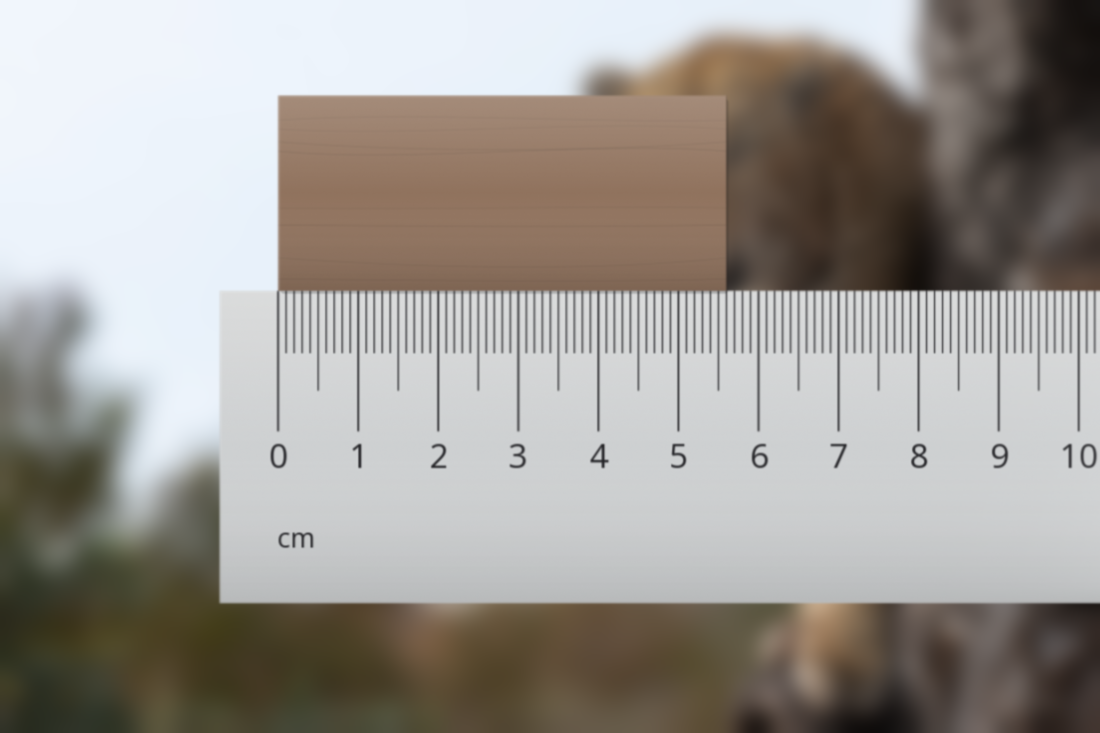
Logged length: 5.6 cm
